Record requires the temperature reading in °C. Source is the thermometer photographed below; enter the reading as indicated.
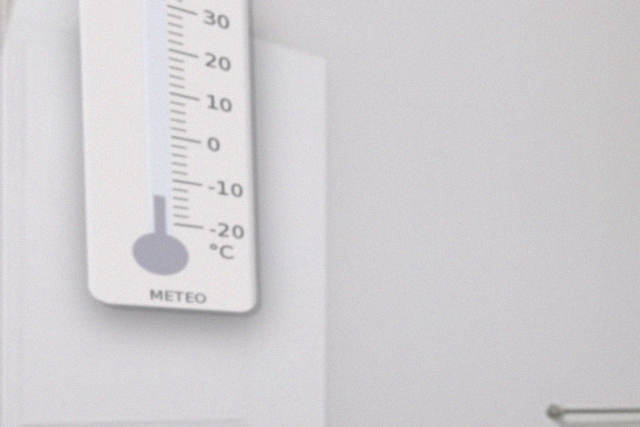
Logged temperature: -14 °C
